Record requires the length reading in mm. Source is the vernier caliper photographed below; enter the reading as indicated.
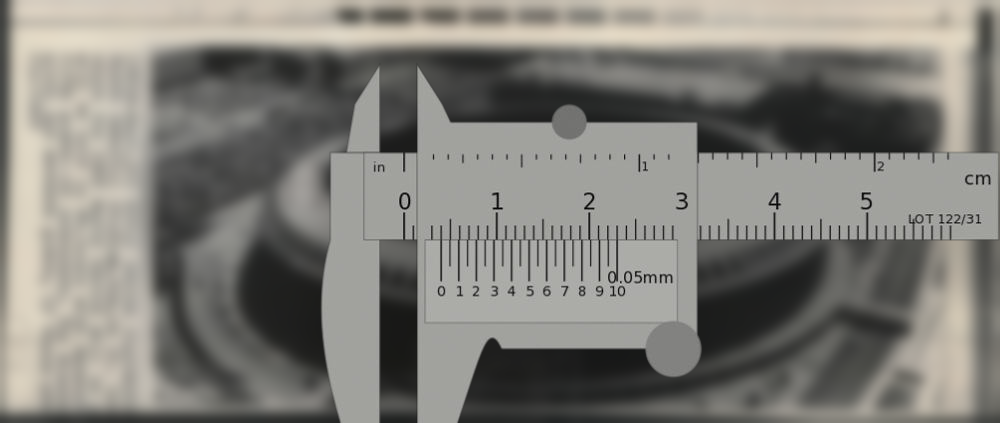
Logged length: 4.0 mm
